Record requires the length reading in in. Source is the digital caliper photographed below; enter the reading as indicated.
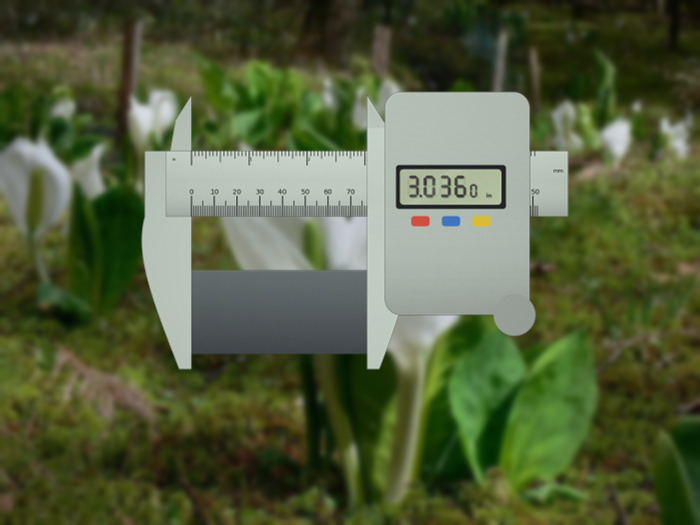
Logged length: 3.0360 in
